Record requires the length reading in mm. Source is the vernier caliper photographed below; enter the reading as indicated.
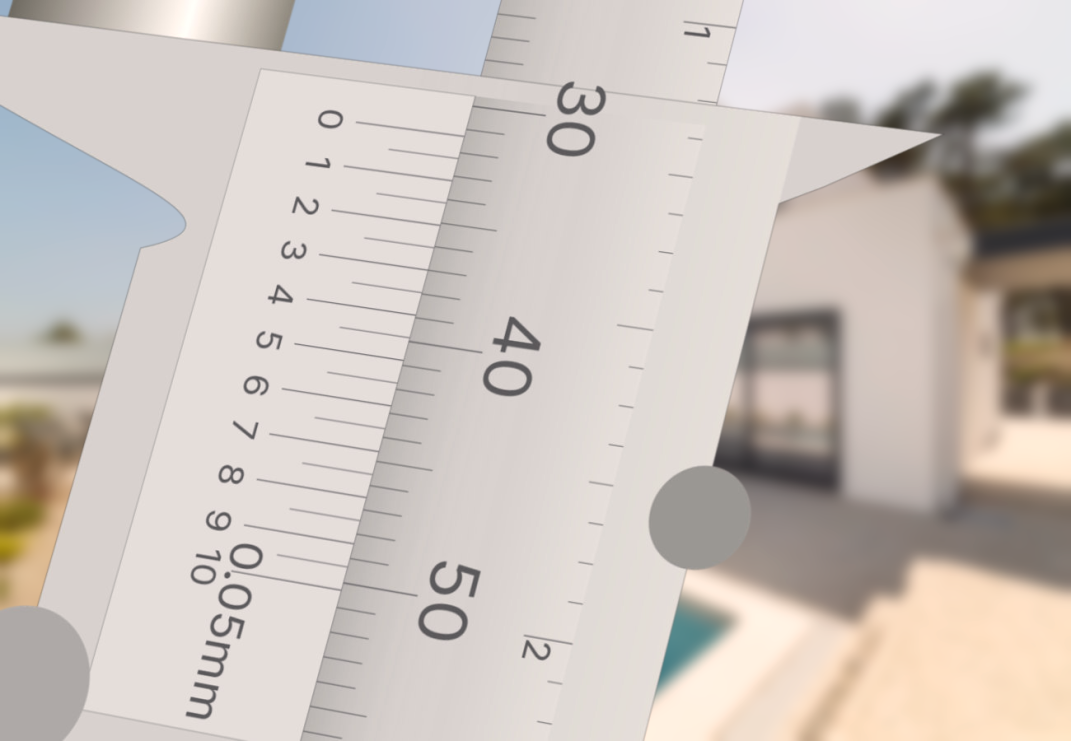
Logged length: 31.30 mm
